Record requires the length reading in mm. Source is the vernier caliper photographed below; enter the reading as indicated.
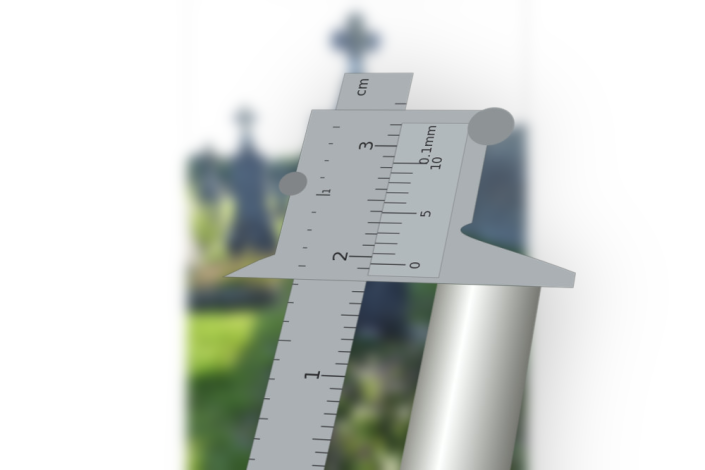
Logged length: 19.4 mm
